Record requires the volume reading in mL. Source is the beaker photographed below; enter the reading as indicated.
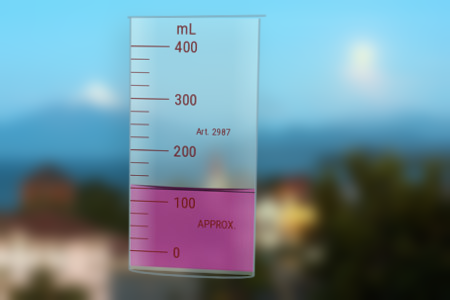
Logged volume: 125 mL
